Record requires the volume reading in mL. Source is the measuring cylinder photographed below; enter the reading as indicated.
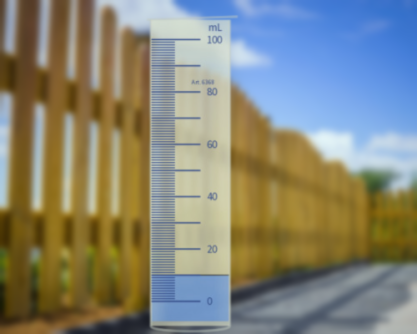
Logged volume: 10 mL
